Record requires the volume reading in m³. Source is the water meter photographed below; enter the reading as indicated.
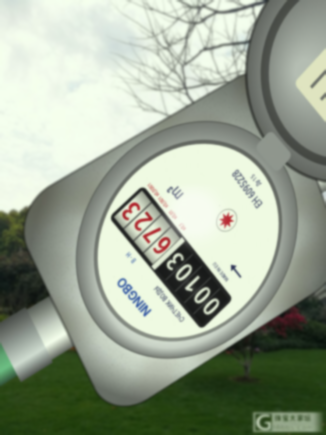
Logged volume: 103.6723 m³
